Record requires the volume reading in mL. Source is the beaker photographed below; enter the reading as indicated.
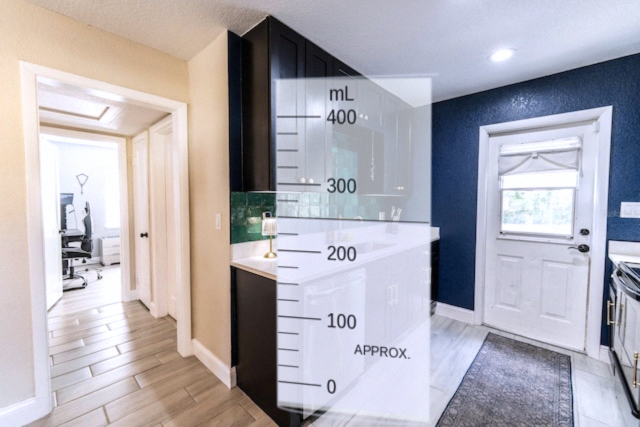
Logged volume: 250 mL
